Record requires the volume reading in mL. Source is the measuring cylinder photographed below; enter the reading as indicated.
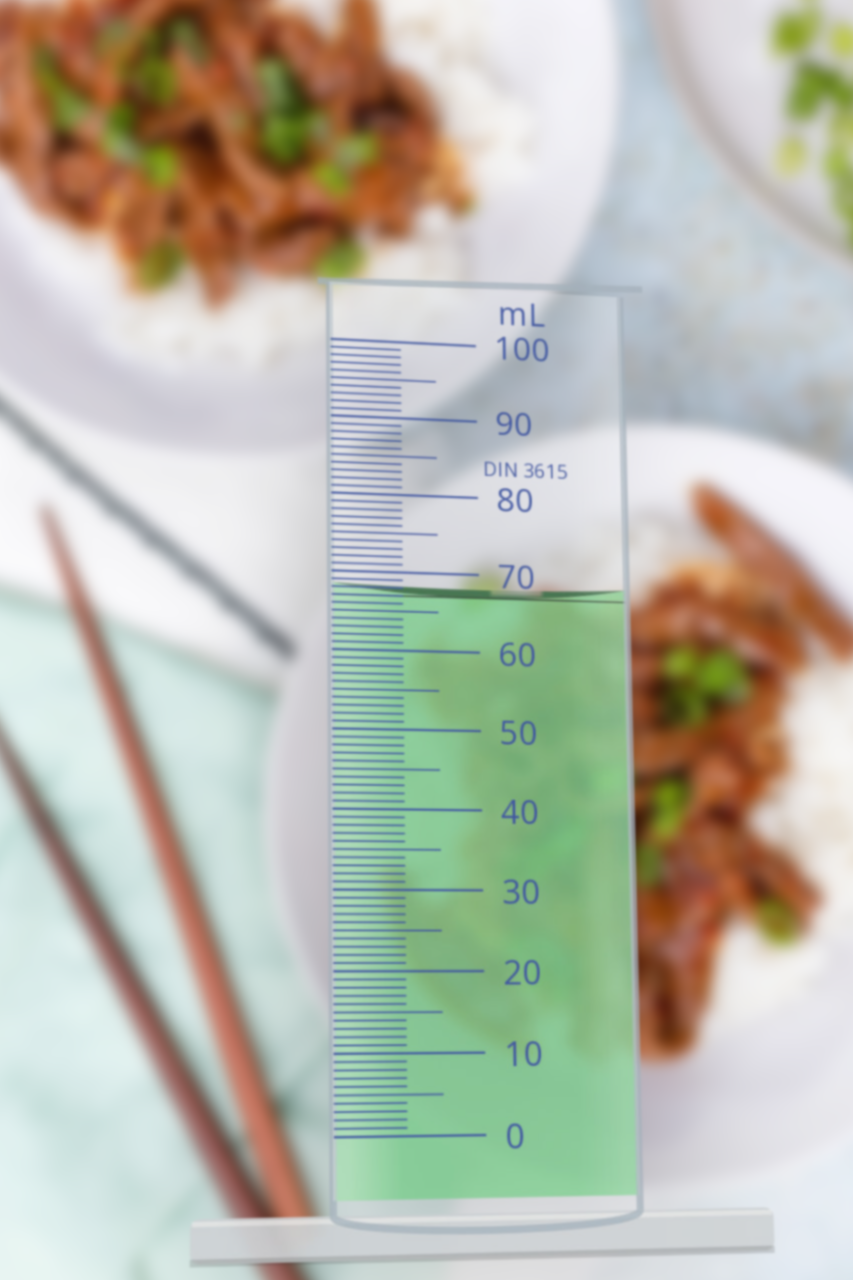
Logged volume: 67 mL
